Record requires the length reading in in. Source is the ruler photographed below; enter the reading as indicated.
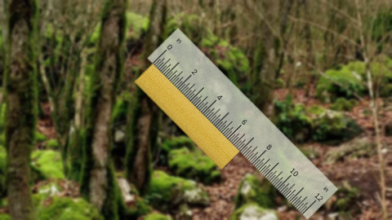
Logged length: 7 in
